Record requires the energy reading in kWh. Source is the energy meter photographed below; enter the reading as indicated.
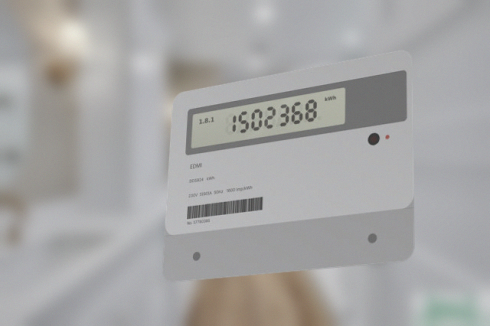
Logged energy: 1502368 kWh
